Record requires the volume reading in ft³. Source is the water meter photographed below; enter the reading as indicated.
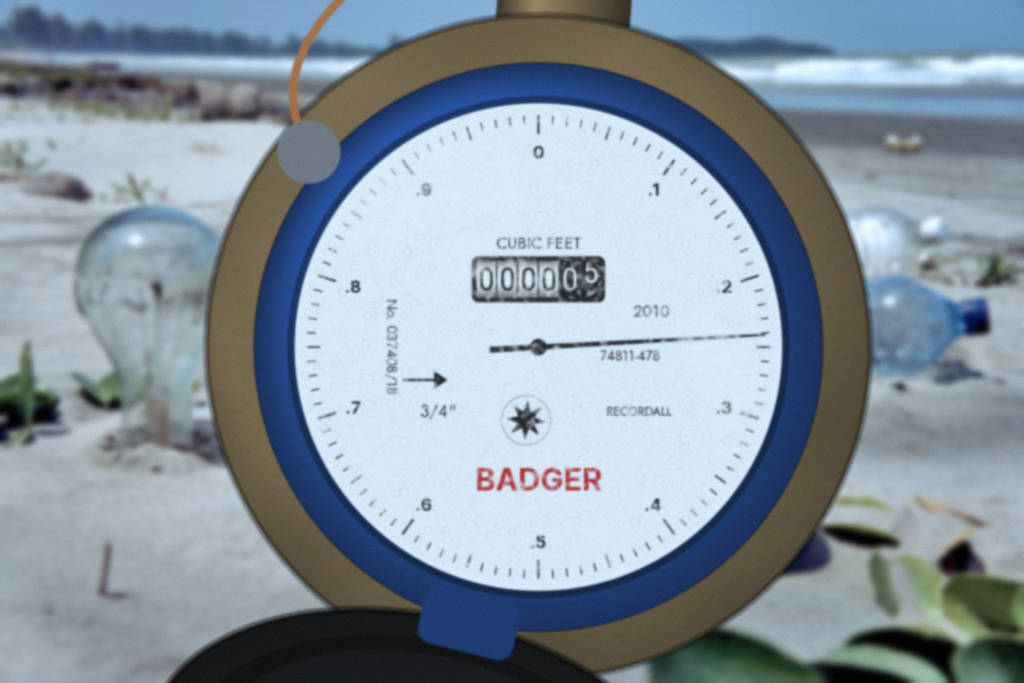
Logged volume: 5.24 ft³
